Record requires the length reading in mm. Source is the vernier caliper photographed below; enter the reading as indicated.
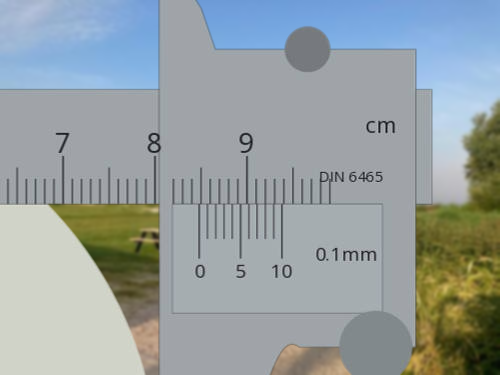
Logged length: 84.8 mm
